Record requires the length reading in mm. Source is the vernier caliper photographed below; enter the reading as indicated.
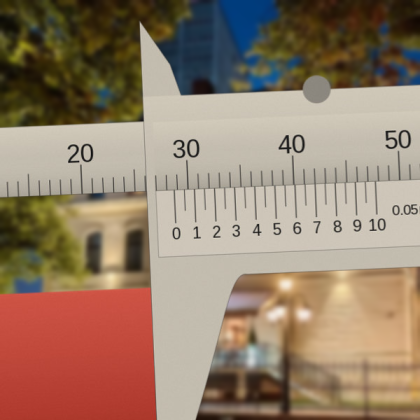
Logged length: 28.7 mm
